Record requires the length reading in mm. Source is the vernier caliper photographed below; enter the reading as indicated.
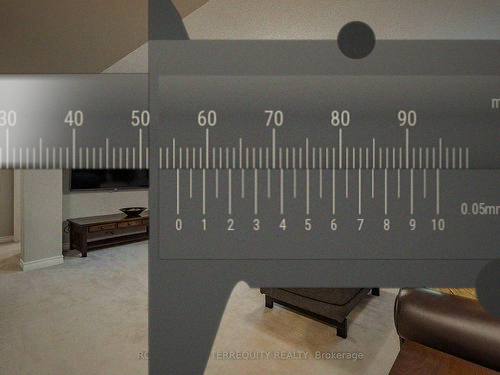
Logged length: 55.6 mm
